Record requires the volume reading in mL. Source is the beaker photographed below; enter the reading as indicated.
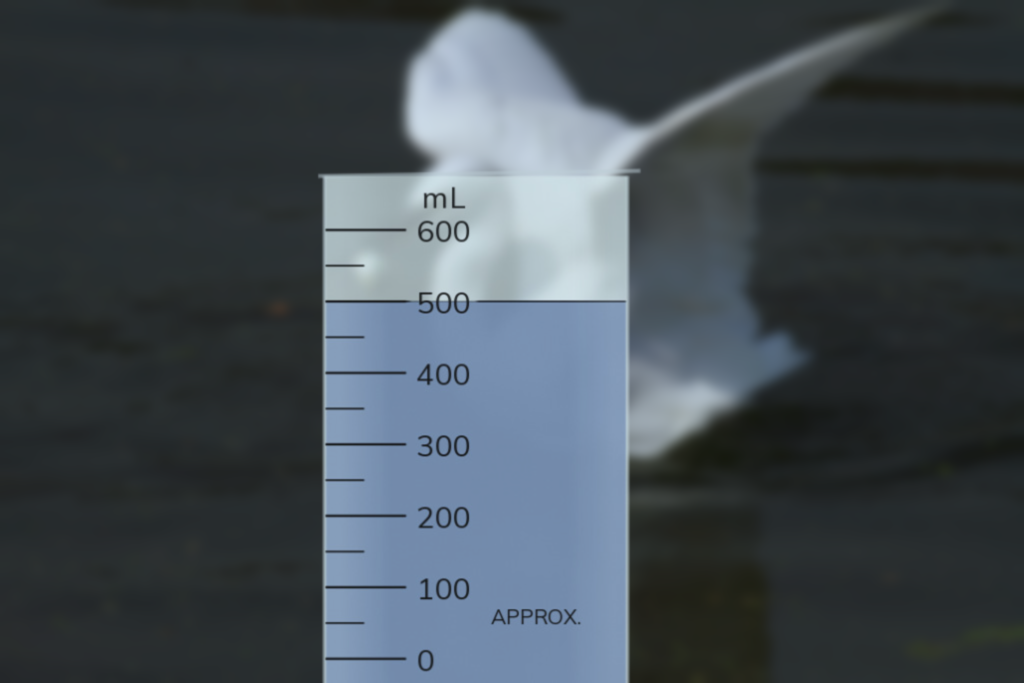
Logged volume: 500 mL
